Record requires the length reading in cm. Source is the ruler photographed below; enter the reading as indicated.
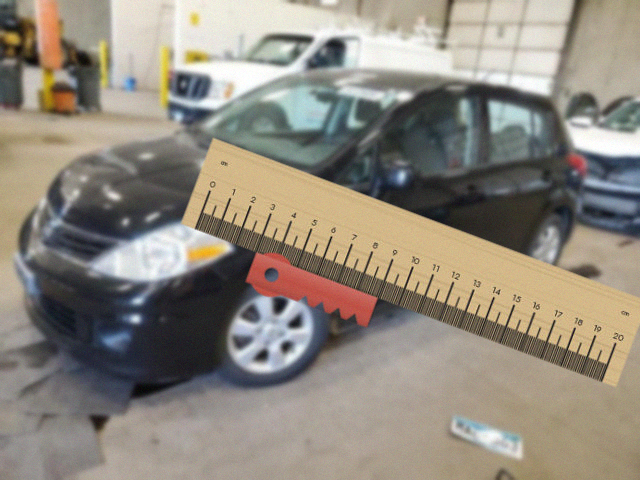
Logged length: 6 cm
